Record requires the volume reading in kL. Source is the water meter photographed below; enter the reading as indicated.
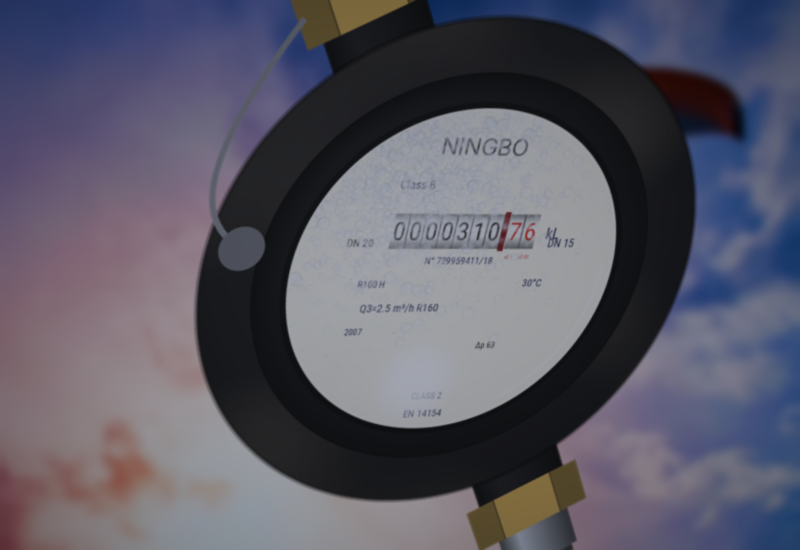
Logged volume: 310.76 kL
